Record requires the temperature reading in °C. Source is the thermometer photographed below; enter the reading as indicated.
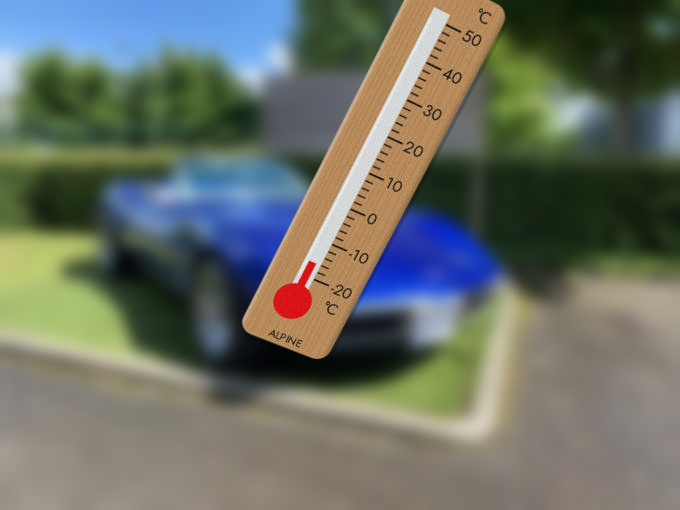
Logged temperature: -16 °C
